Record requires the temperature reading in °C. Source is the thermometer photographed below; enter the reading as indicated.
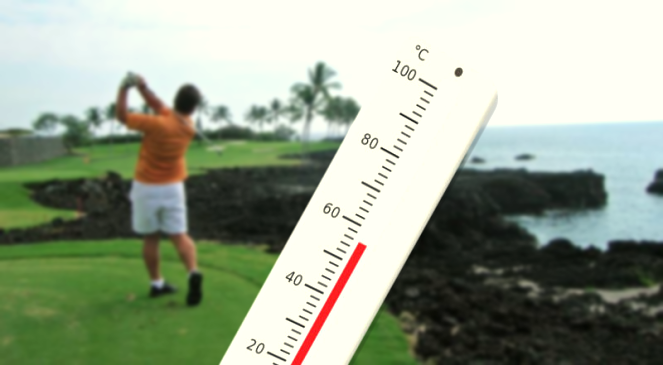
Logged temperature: 56 °C
